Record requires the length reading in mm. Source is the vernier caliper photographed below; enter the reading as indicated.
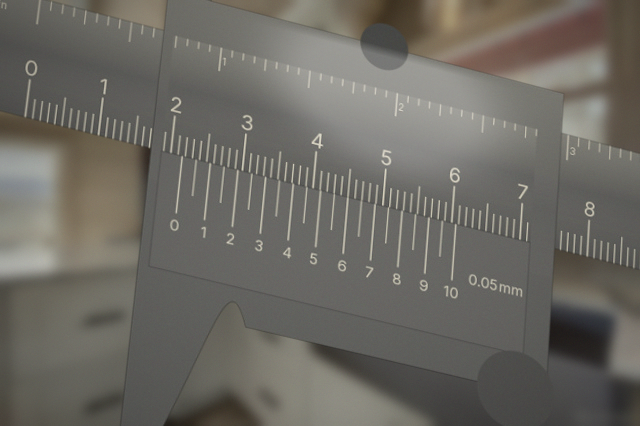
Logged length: 21.6 mm
